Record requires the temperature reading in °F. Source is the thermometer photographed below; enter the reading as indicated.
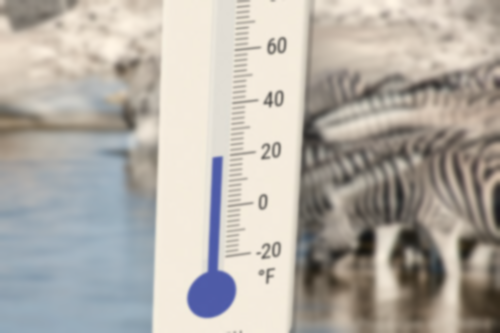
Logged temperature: 20 °F
